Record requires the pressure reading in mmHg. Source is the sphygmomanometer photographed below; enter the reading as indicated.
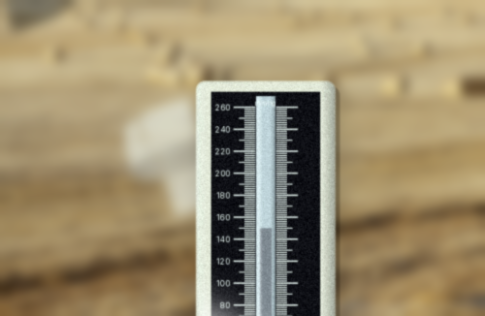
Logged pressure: 150 mmHg
